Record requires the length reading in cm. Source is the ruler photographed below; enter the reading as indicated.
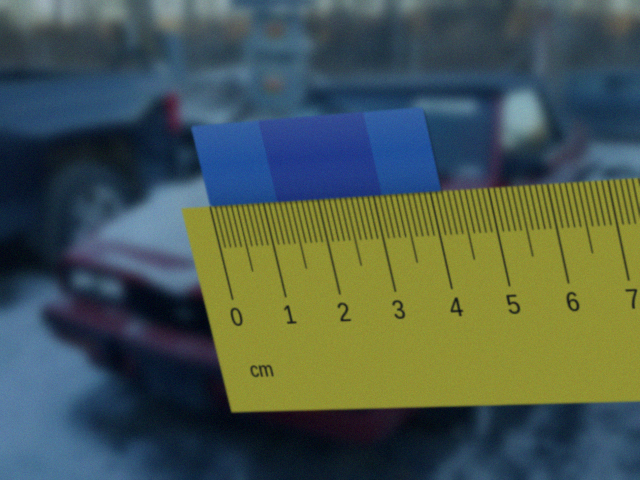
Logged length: 4.2 cm
